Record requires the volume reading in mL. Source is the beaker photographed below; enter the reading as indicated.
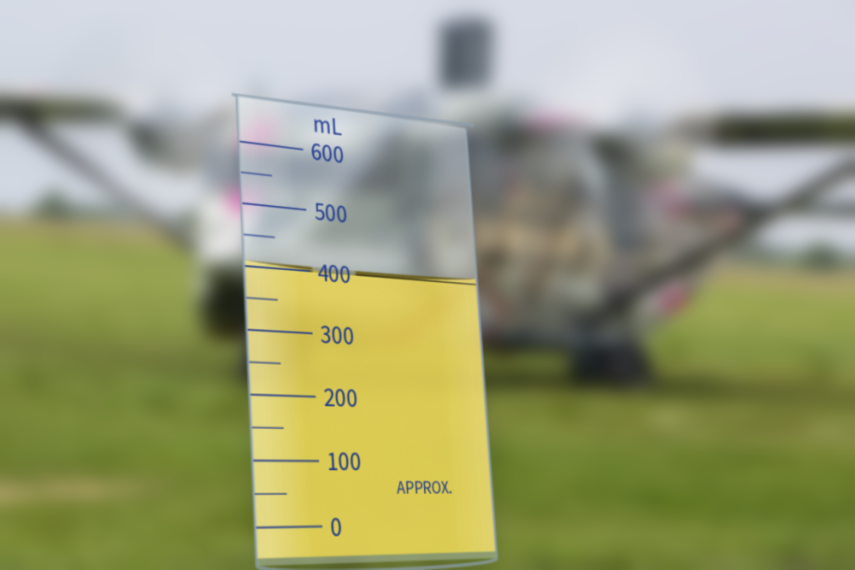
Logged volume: 400 mL
